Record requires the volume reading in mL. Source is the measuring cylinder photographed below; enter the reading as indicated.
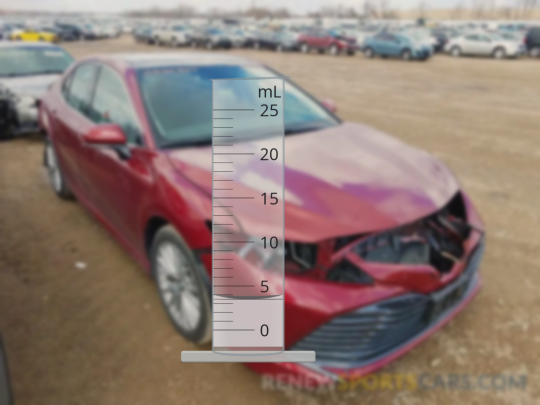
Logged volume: 3.5 mL
